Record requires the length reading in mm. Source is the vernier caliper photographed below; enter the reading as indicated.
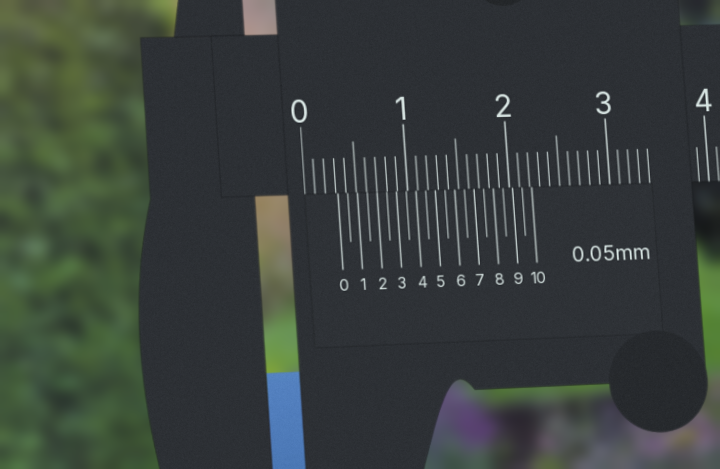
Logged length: 3.2 mm
